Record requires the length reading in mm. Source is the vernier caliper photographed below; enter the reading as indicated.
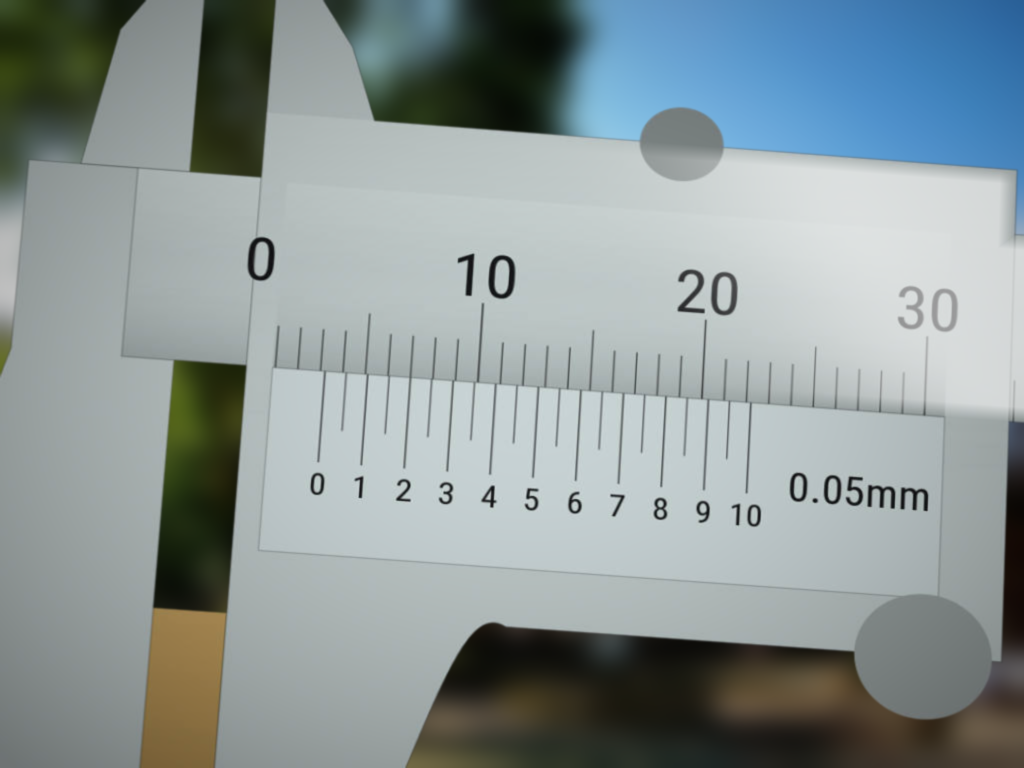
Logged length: 3.2 mm
